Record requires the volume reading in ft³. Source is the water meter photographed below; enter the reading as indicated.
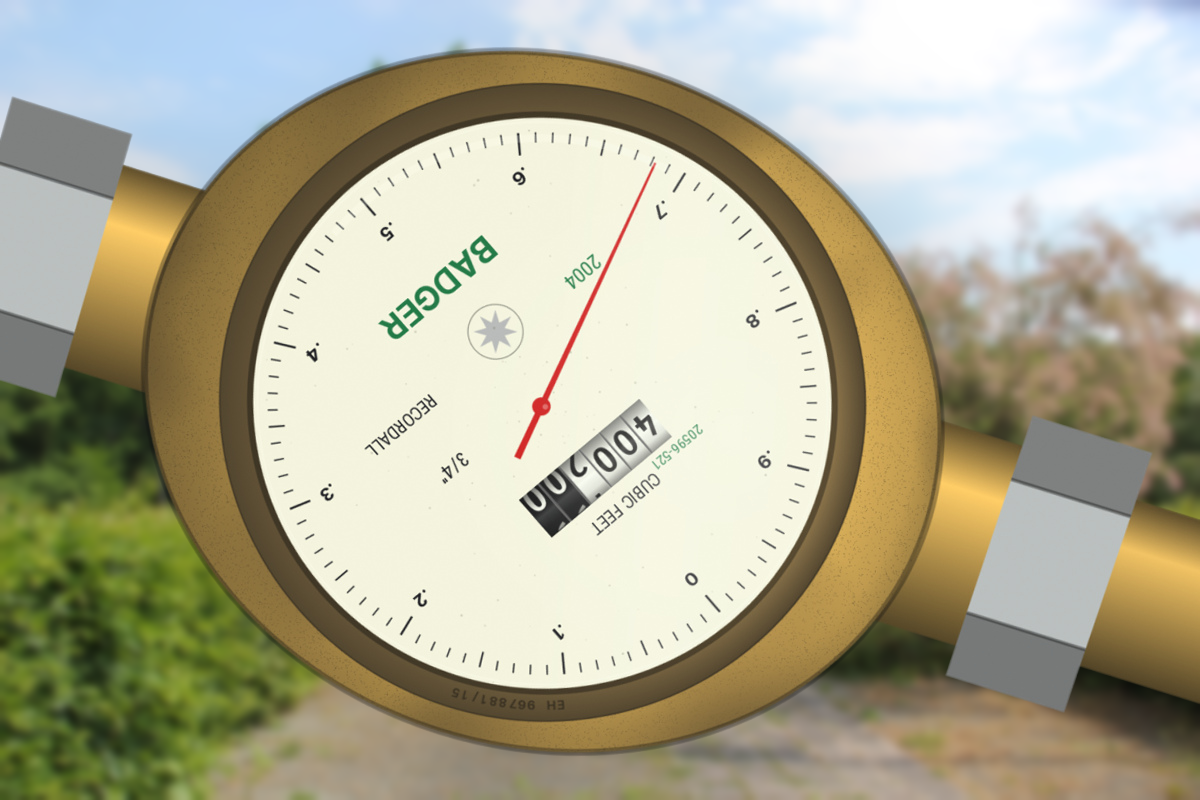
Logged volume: 400199.68 ft³
